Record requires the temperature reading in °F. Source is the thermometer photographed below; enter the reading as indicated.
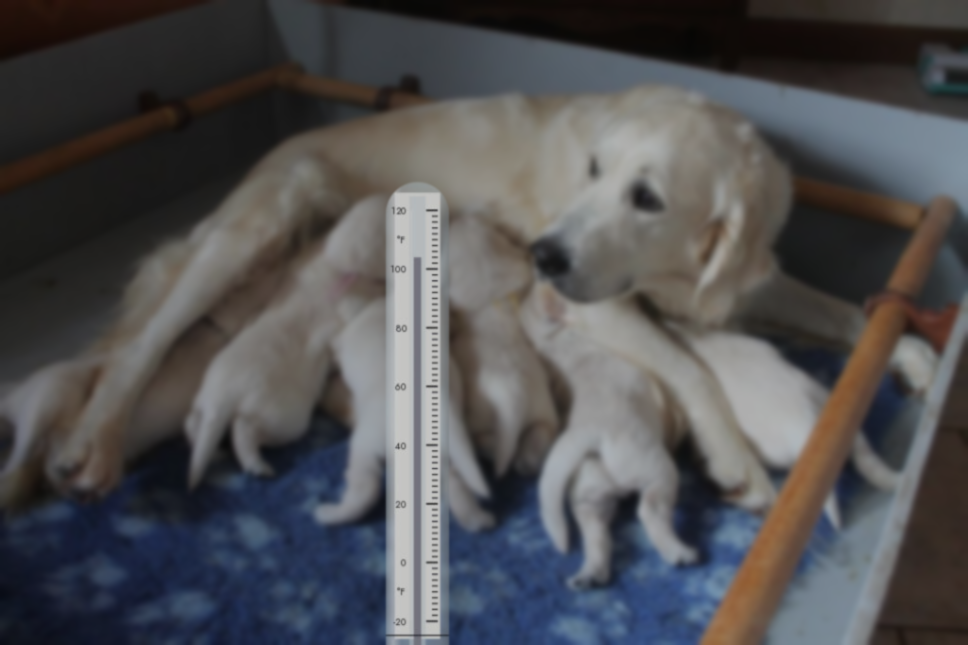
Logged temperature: 104 °F
